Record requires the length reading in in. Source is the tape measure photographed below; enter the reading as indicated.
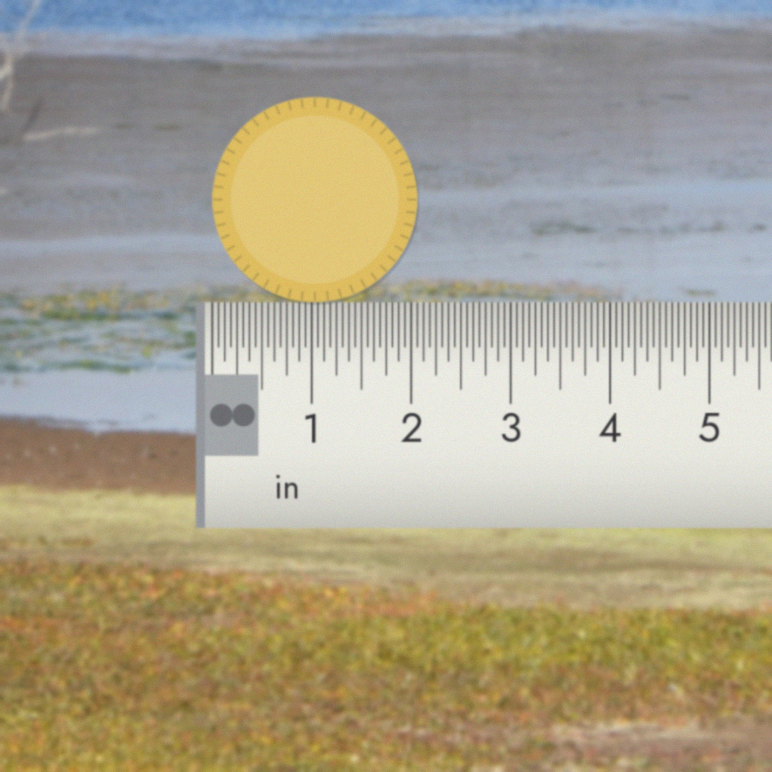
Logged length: 2.0625 in
